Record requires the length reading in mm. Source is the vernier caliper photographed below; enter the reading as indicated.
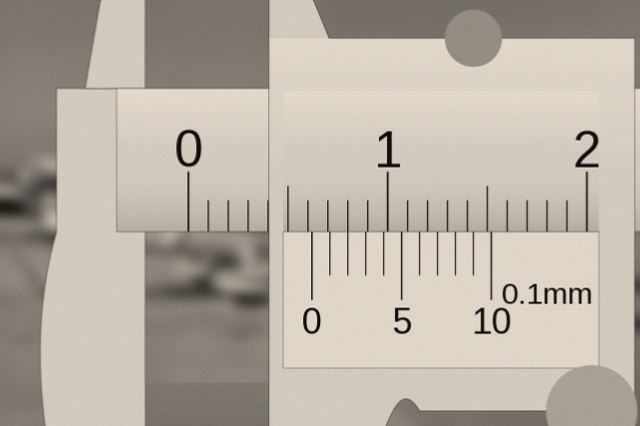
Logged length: 6.2 mm
